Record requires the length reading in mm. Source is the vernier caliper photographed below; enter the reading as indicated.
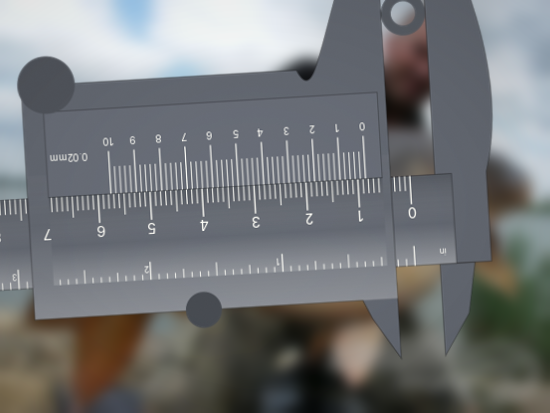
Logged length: 8.5 mm
